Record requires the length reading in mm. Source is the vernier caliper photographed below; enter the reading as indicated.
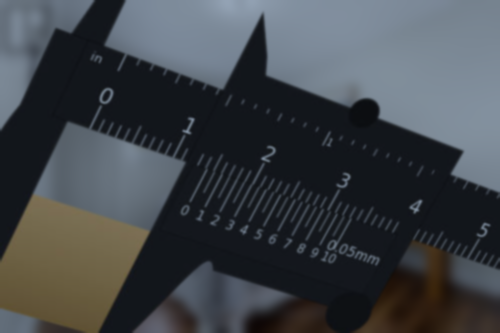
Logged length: 14.2 mm
